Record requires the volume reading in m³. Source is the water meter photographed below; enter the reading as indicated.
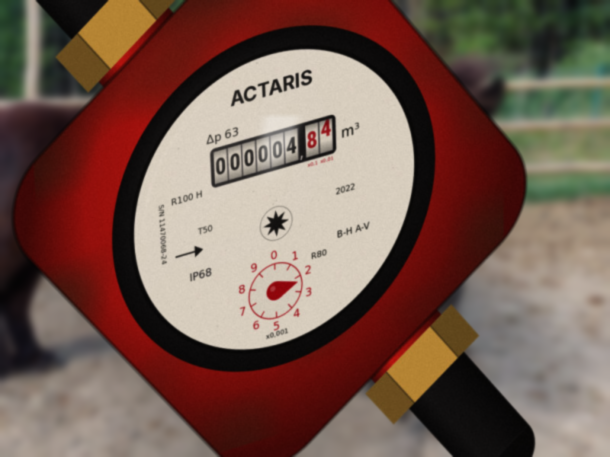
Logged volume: 4.842 m³
